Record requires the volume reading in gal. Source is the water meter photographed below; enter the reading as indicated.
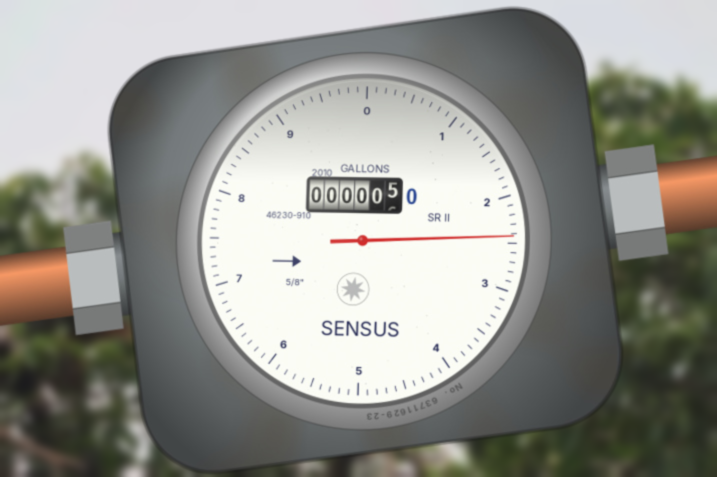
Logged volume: 52.4 gal
